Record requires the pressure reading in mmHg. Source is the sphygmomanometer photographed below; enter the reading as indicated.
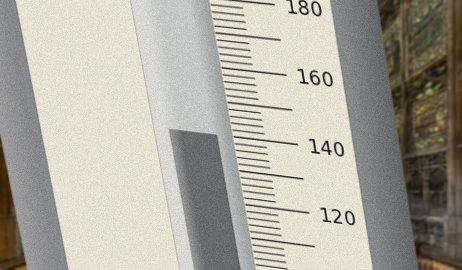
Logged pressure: 140 mmHg
